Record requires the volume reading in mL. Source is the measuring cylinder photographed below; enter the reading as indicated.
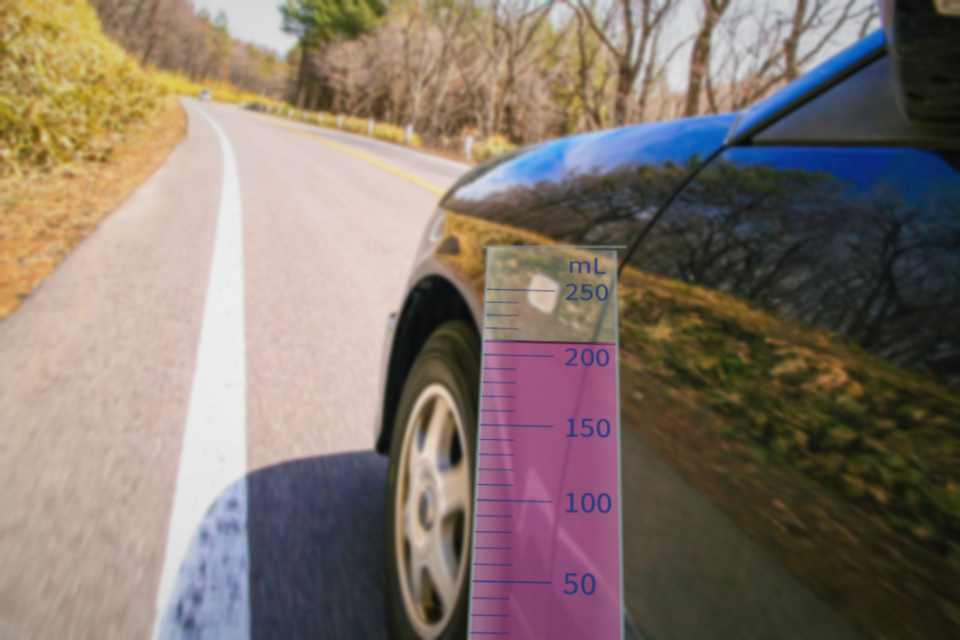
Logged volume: 210 mL
